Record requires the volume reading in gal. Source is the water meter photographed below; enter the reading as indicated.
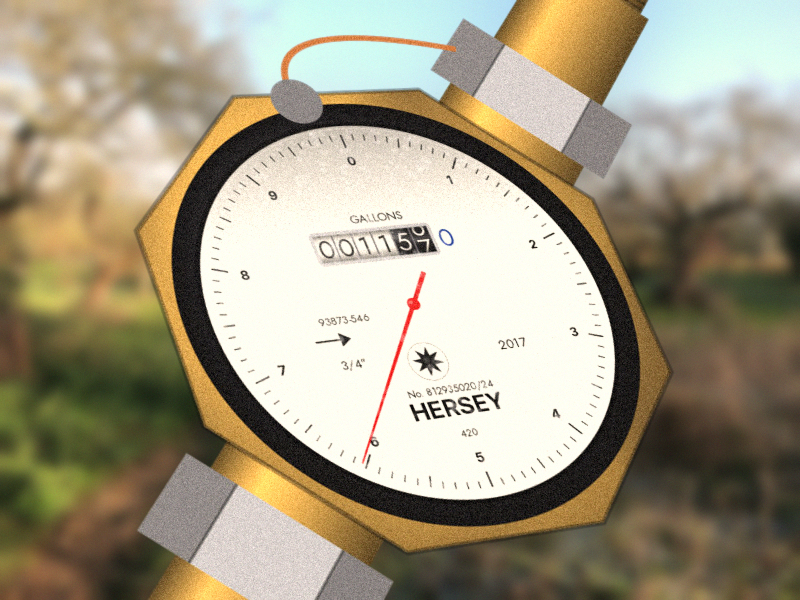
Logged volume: 11566.0 gal
